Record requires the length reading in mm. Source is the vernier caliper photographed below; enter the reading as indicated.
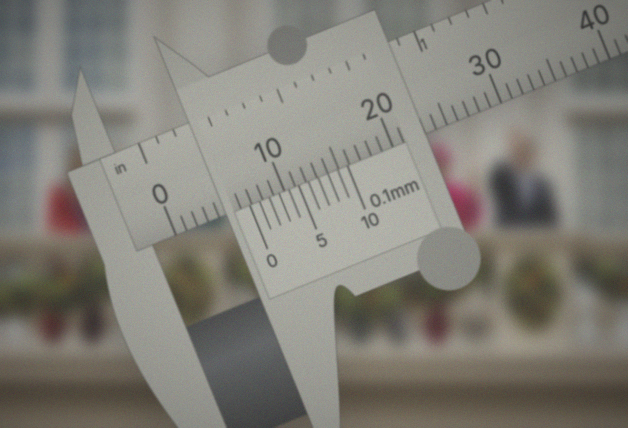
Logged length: 6.8 mm
